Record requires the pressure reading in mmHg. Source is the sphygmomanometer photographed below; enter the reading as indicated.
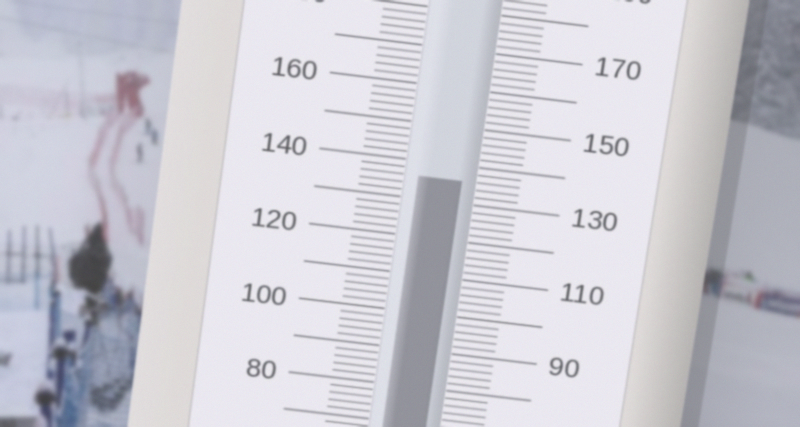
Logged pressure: 136 mmHg
